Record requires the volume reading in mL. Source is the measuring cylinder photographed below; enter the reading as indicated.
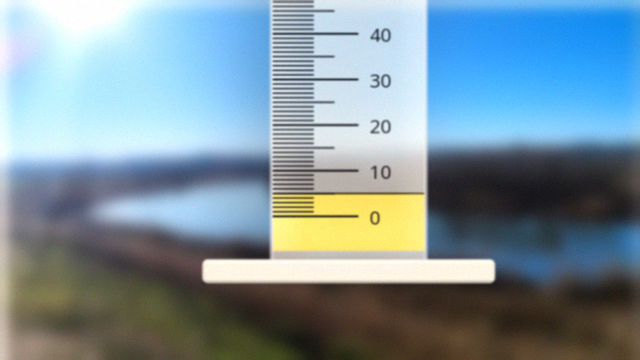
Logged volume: 5 mL
